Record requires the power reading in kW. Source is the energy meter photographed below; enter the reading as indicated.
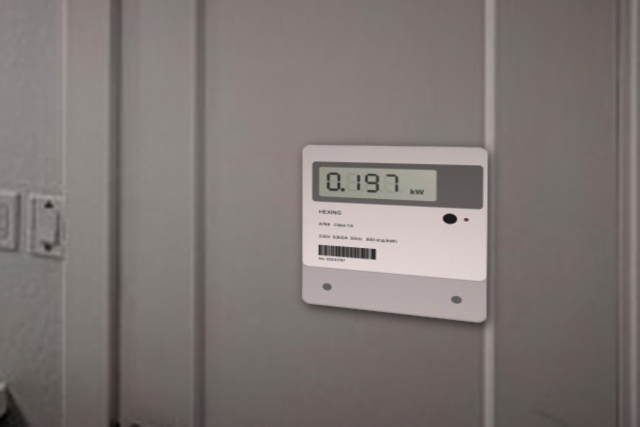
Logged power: 0.197 kW
